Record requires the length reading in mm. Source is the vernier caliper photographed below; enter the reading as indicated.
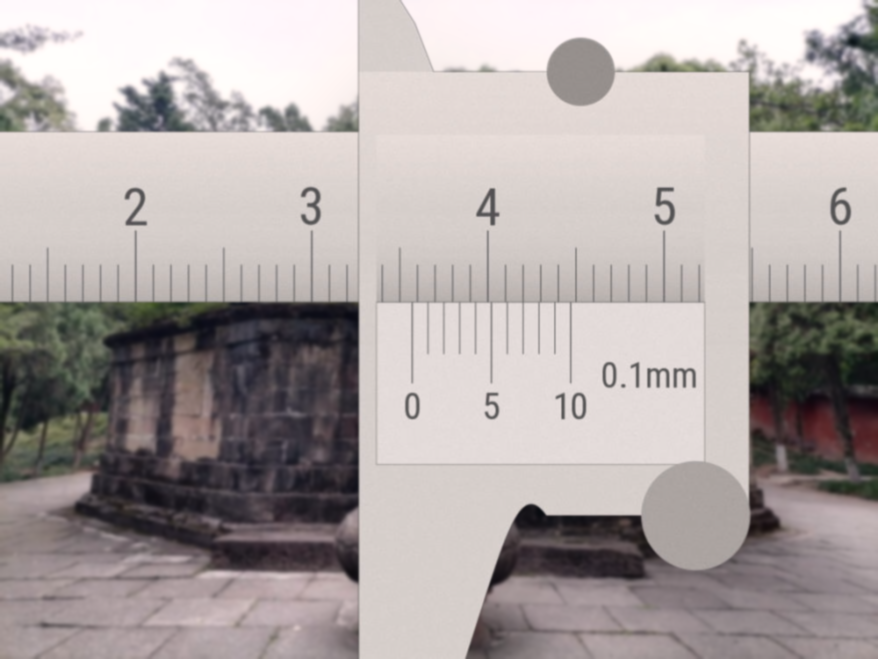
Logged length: 35.7 mm
